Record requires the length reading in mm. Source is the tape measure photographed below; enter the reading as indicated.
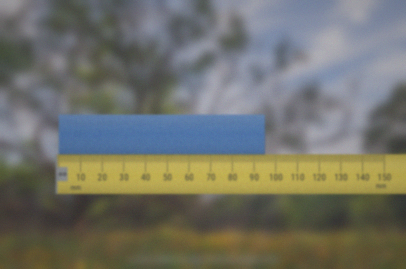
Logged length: 95 mm
